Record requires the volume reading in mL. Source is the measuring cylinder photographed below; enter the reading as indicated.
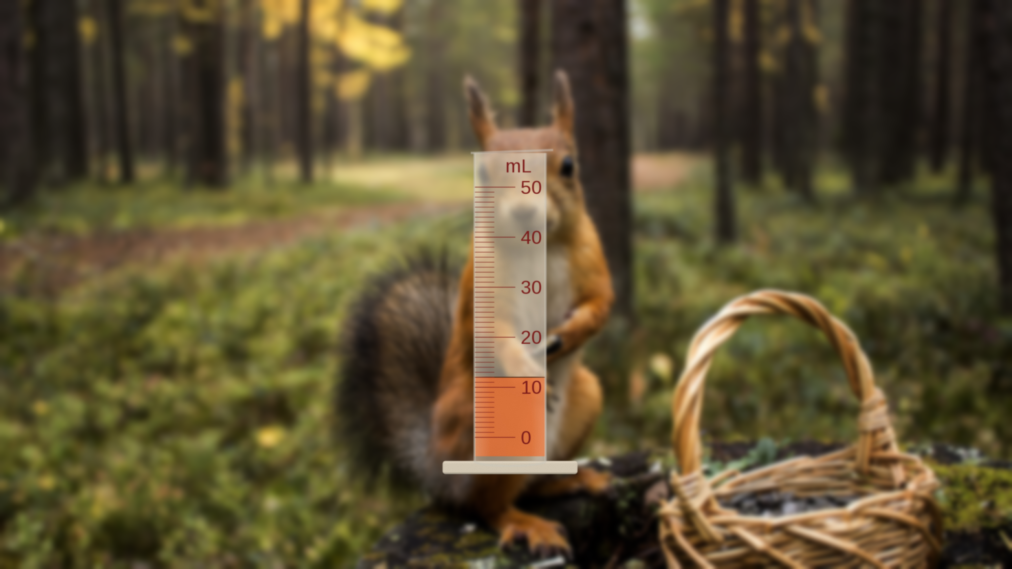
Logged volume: 12 mL
